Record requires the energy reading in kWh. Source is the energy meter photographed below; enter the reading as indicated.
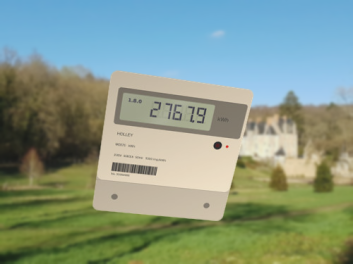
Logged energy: 2767.9 kWh
